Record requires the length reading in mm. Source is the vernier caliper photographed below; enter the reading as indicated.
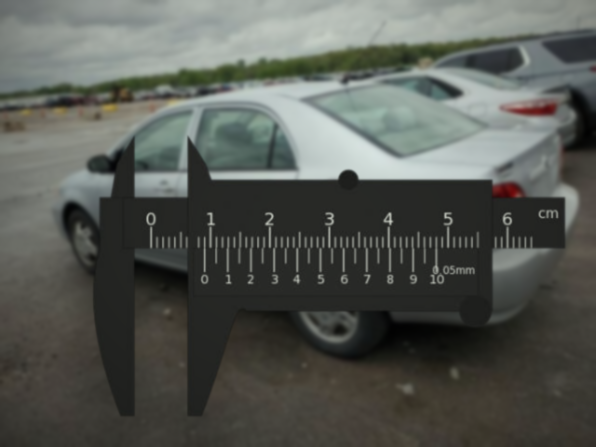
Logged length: 9.0 mm
